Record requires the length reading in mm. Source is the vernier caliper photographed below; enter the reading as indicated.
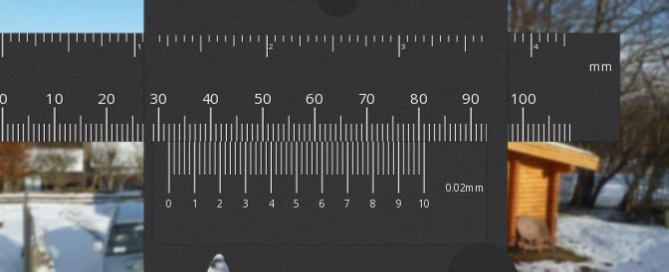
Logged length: 32.0 mm
